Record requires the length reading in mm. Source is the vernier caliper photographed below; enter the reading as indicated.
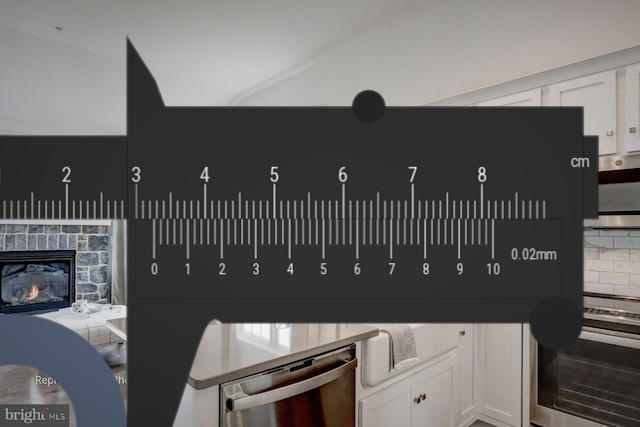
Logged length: 32.6 mm
